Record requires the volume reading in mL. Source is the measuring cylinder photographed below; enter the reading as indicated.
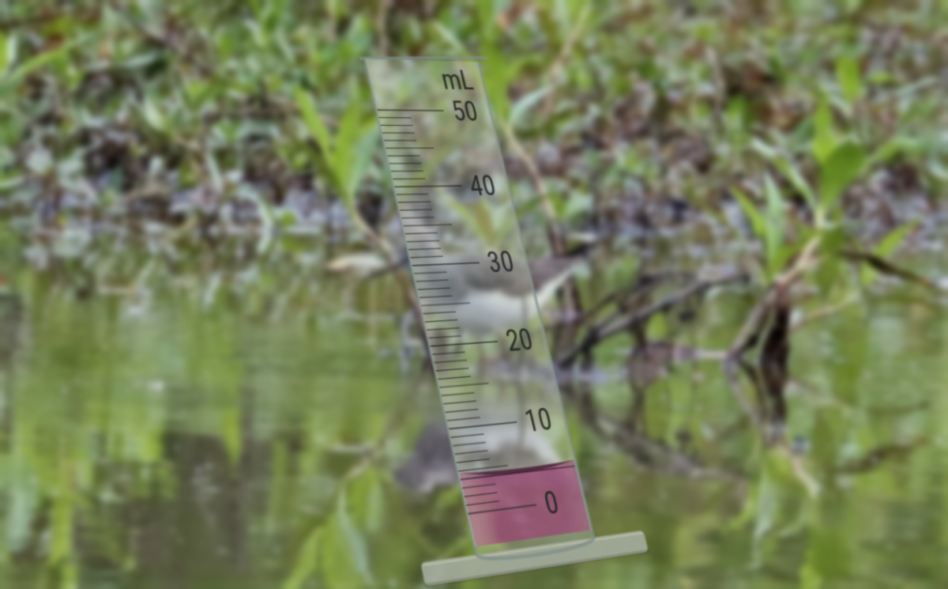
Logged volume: 4 mL
